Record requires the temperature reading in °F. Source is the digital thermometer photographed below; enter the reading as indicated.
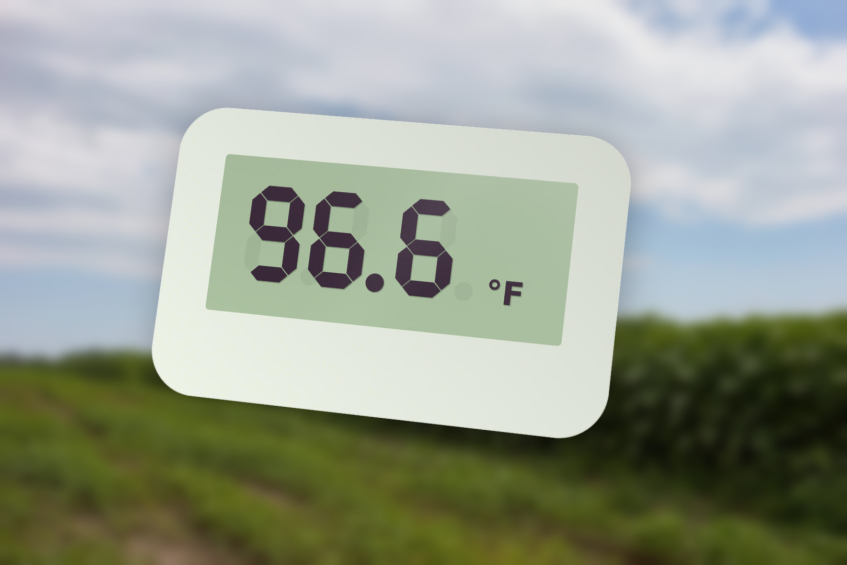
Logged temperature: 96.6 °F
